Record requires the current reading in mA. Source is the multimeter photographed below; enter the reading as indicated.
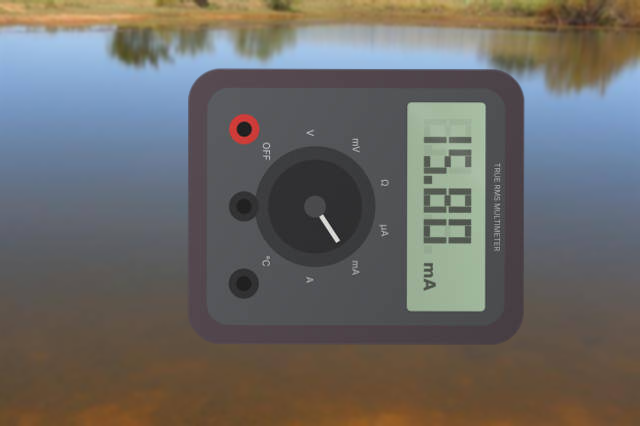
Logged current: 15.80 mA
